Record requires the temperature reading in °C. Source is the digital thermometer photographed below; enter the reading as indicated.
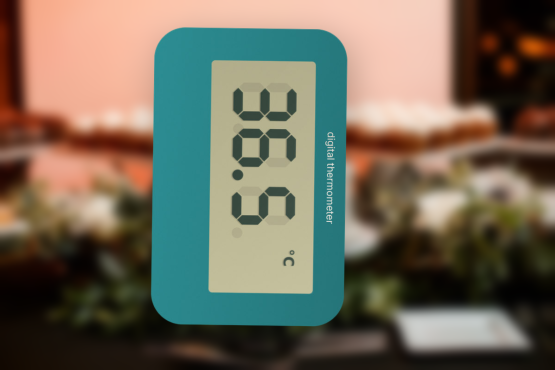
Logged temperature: 36.5 °C
